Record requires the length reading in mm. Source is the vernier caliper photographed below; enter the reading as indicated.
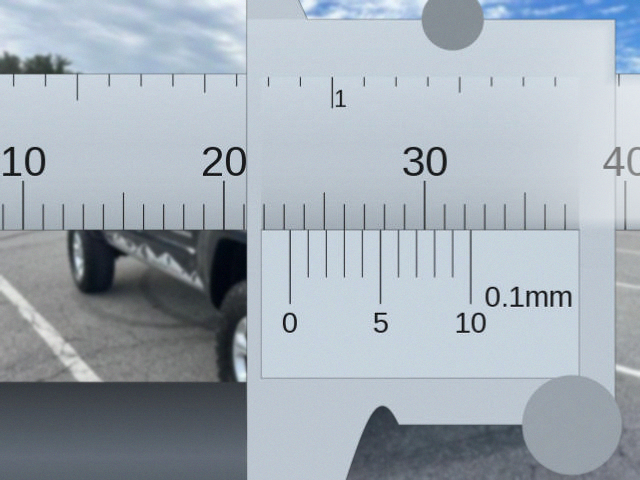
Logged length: 23.3 mm
